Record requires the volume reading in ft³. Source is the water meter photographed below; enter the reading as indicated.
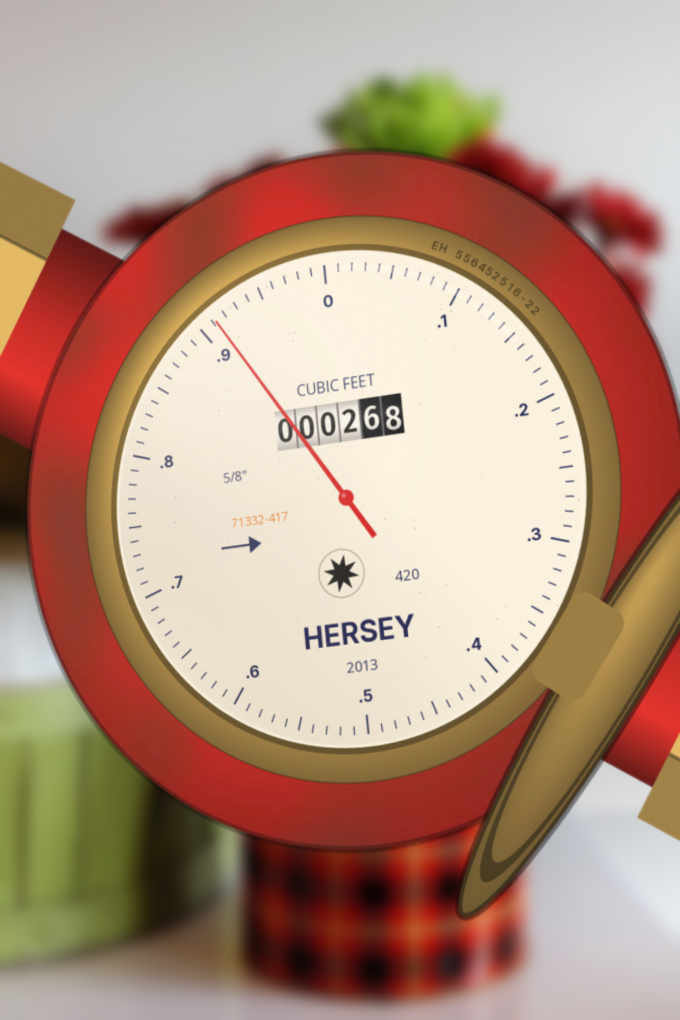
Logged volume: 267.91 ft³
